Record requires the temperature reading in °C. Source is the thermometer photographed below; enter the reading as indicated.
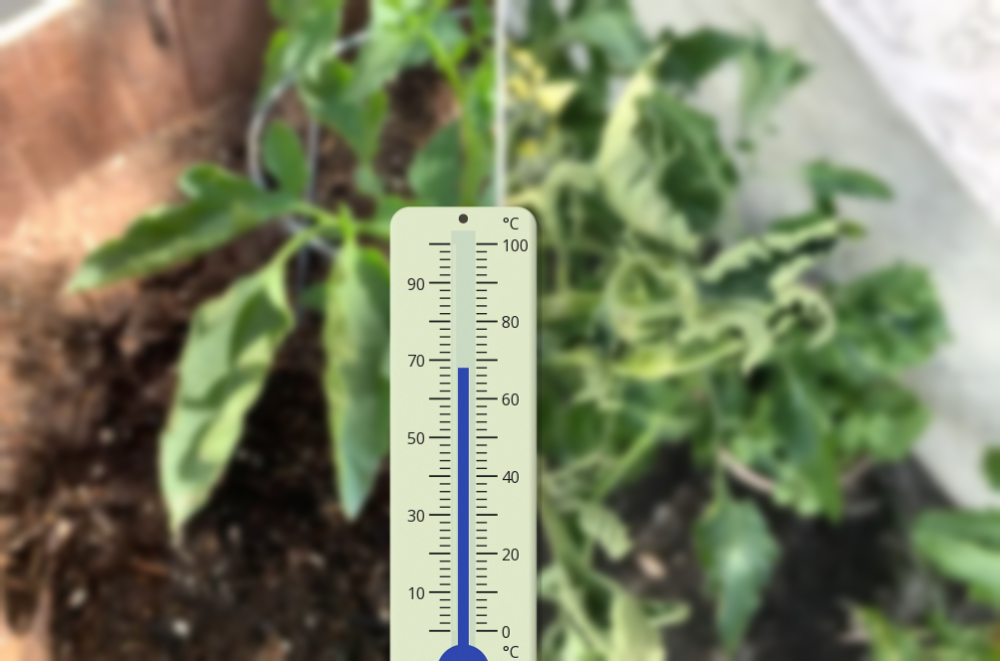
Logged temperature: 68 °C
